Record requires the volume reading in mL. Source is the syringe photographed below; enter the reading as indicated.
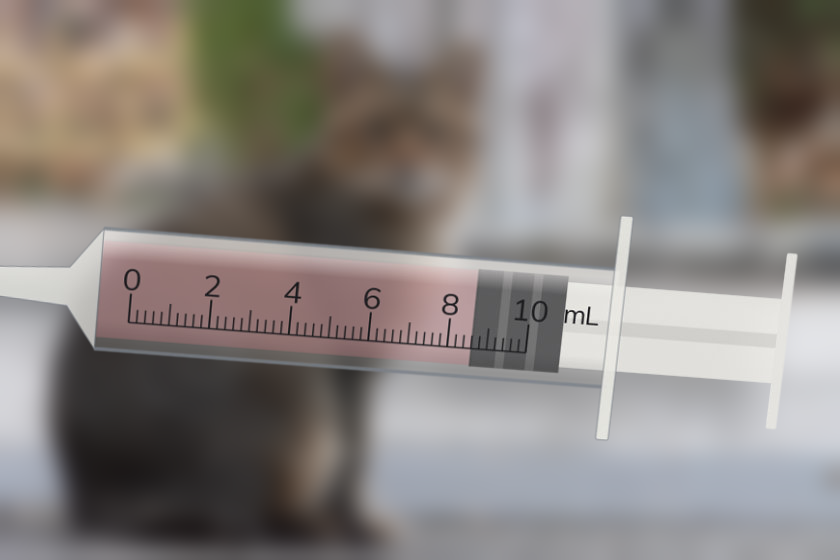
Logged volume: 8.6 mL
